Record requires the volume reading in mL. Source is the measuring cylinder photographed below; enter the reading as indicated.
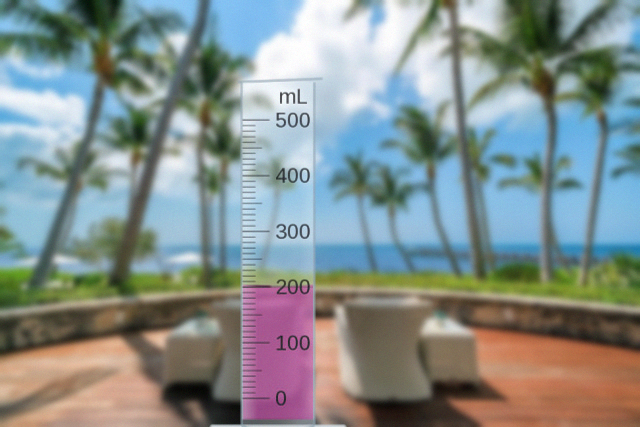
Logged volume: 200 mL
